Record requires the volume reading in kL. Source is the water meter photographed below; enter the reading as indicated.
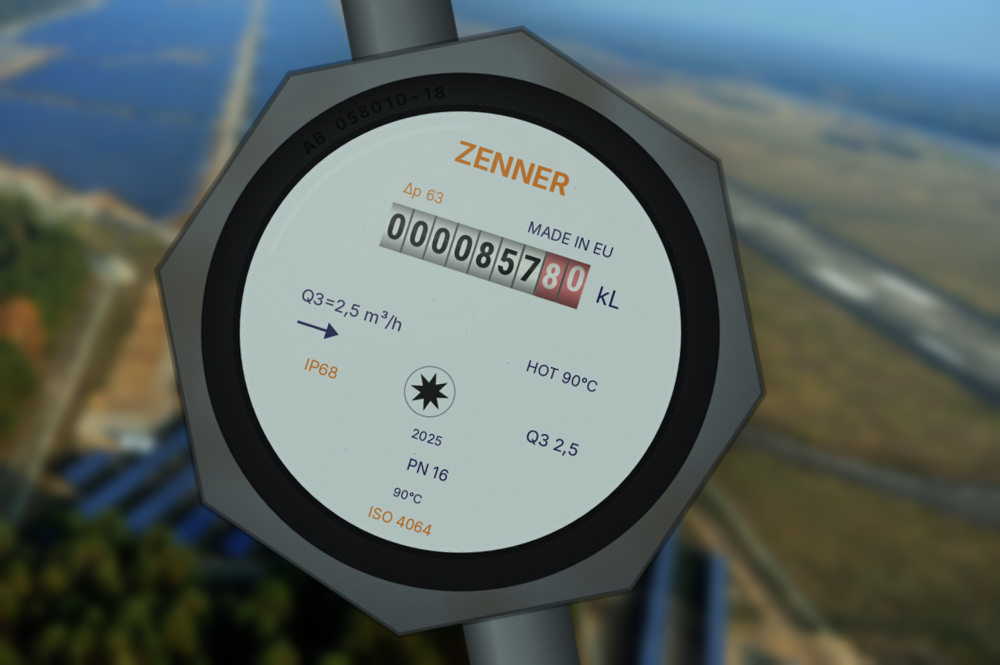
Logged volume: 857.80 kL
